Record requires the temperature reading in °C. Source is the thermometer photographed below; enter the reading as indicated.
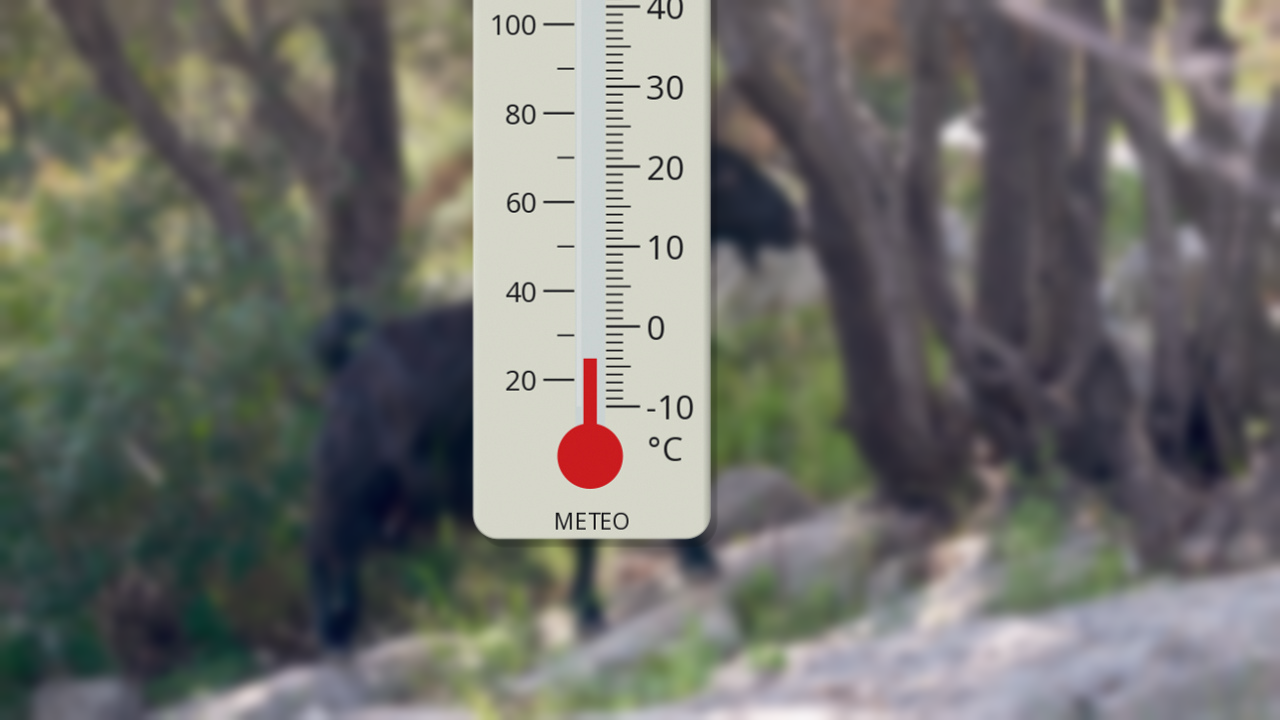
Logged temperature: -4 °C
